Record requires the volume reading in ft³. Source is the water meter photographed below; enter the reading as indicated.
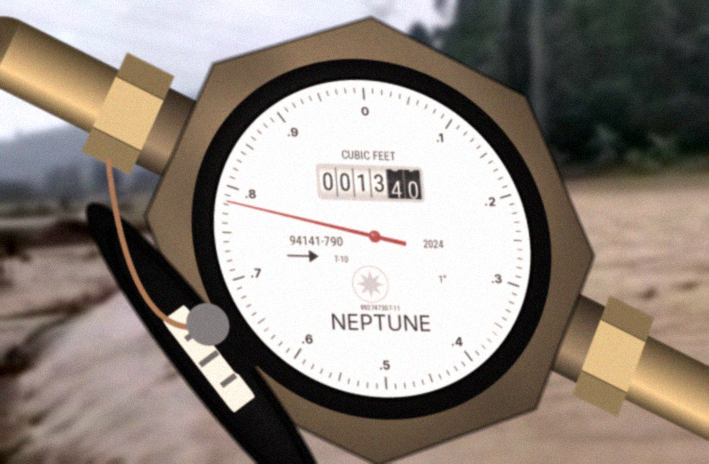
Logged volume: 1339.78 ft³
